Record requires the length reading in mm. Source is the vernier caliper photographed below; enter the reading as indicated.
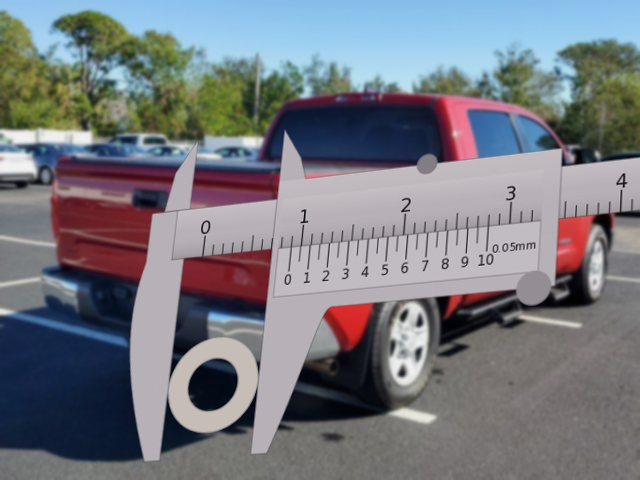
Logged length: 9.0 mm
